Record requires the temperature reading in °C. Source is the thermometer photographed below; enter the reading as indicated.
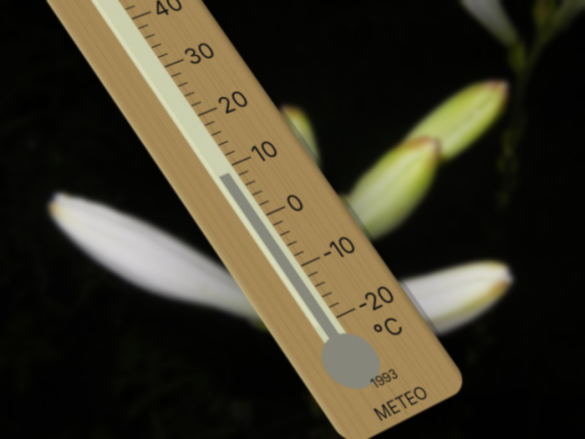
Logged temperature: 9 °C
